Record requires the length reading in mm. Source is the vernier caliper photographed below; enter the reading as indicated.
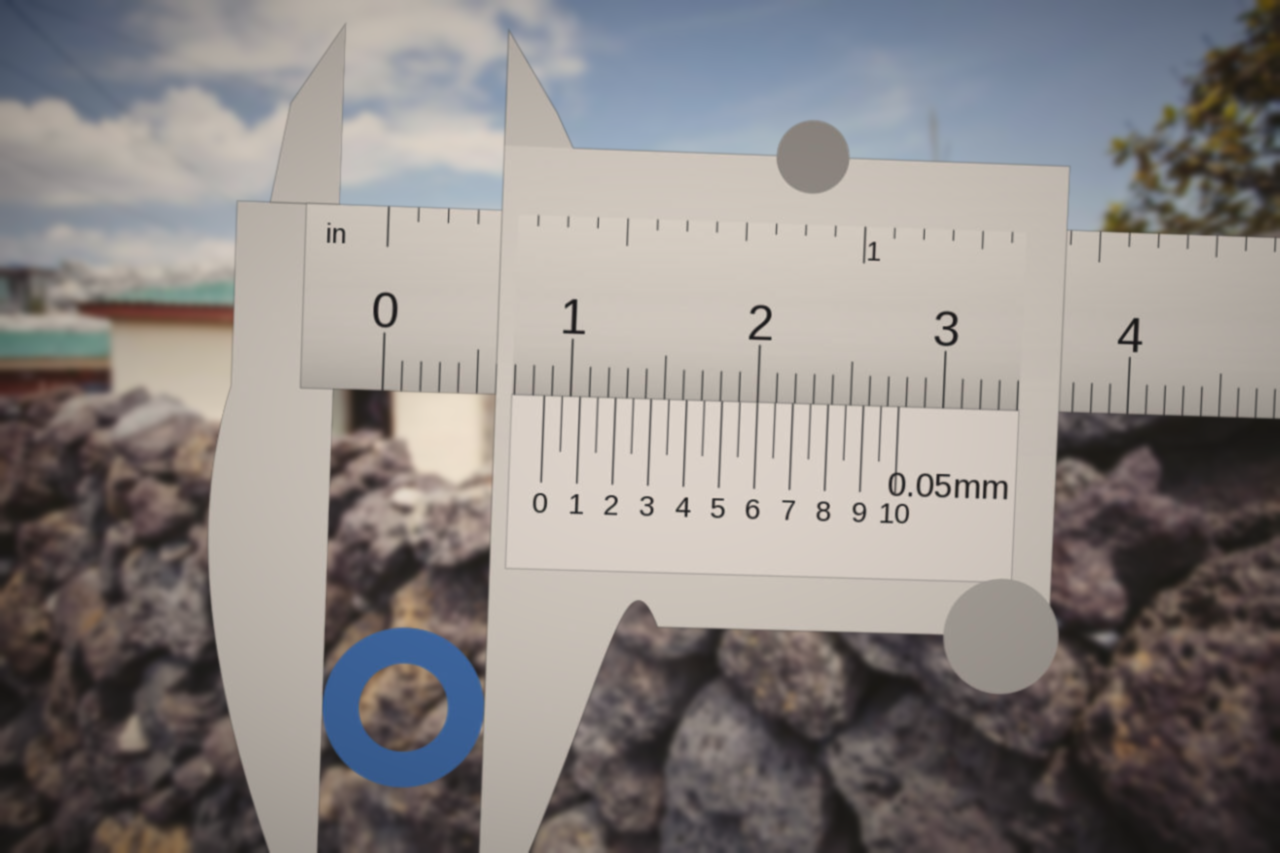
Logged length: 8.6 mm
